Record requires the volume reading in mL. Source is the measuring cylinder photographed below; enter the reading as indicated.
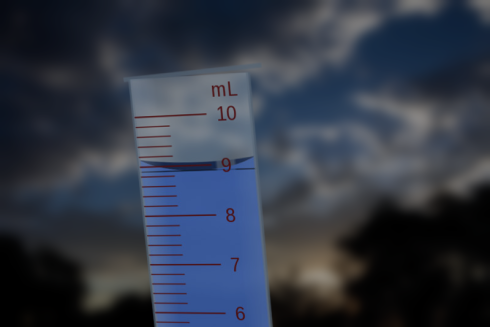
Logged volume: 8.9 mL
